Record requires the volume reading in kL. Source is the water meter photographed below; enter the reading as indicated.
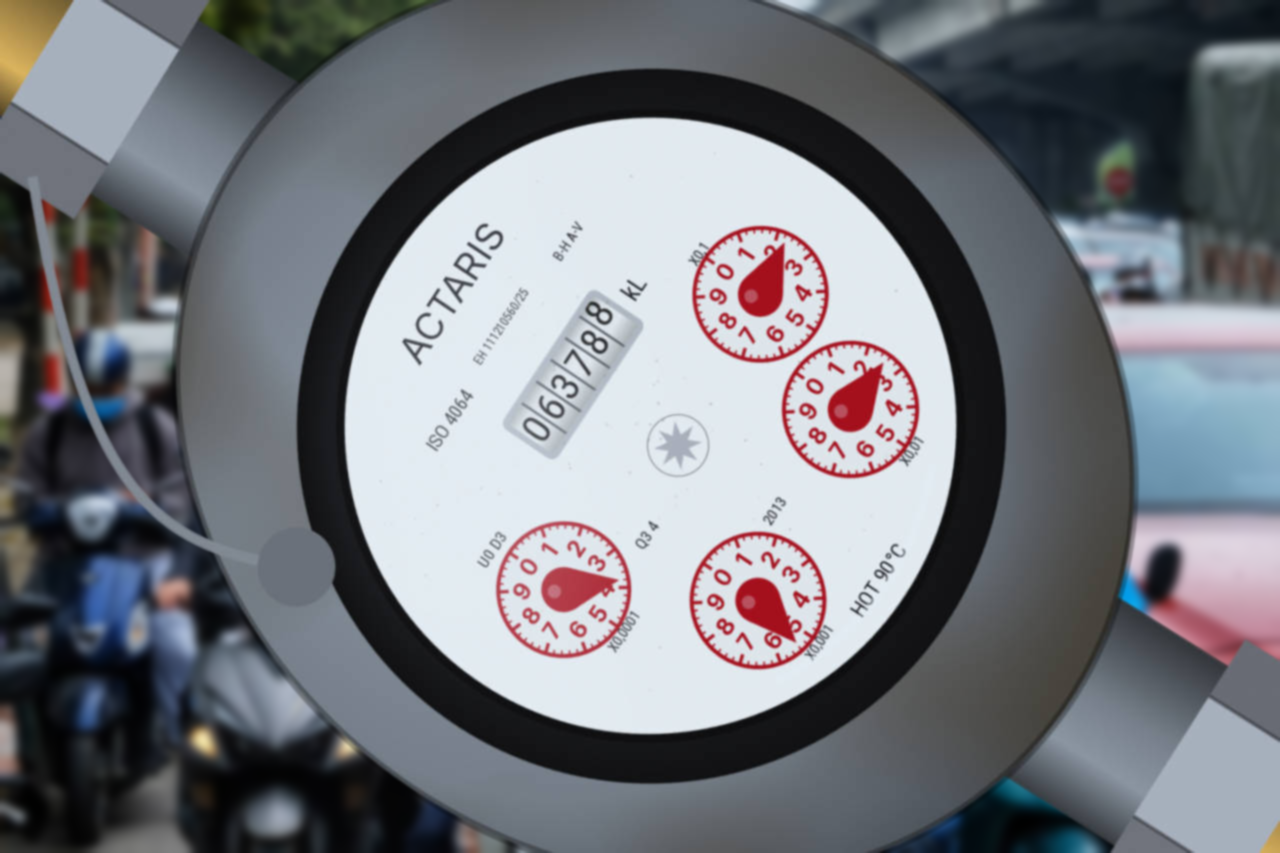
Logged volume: 63788.2253 kL
